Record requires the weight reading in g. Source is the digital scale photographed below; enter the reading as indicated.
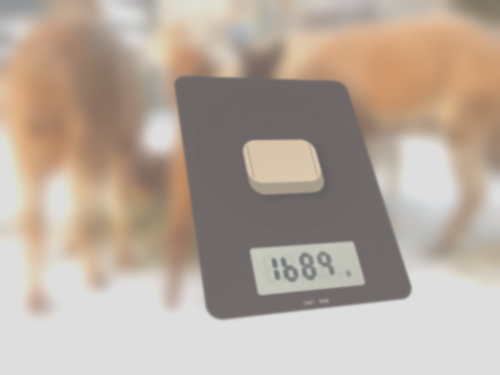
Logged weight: 1689 g
